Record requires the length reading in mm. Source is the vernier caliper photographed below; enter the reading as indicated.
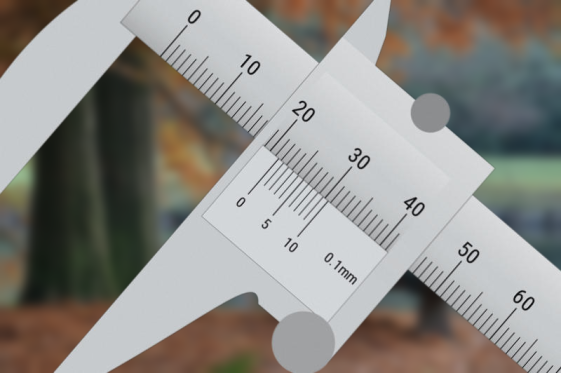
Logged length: 21.6 mm
